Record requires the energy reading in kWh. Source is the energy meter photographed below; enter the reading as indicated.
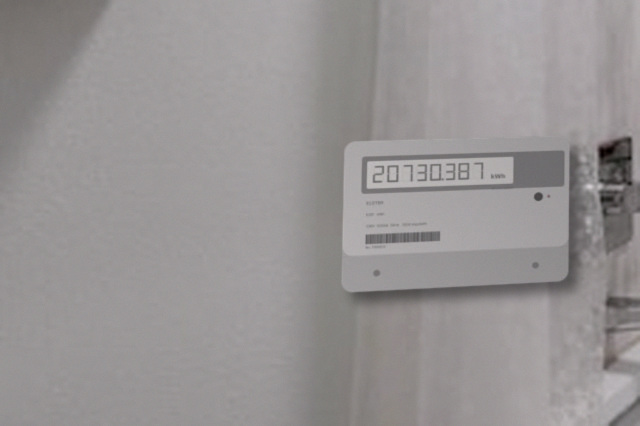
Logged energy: 20730.387 kWh
